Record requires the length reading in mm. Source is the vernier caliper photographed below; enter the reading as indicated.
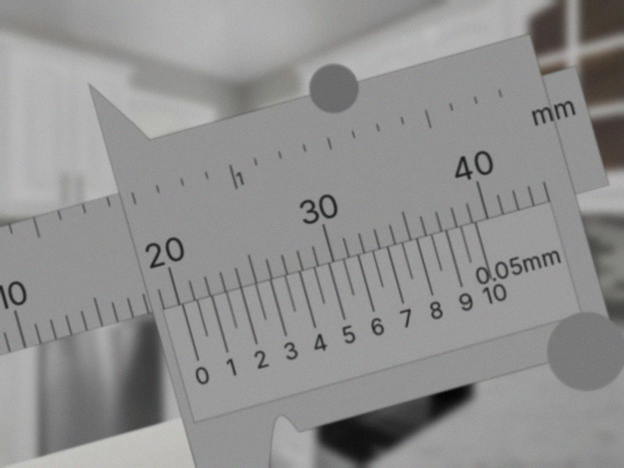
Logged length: 20.2 mm
